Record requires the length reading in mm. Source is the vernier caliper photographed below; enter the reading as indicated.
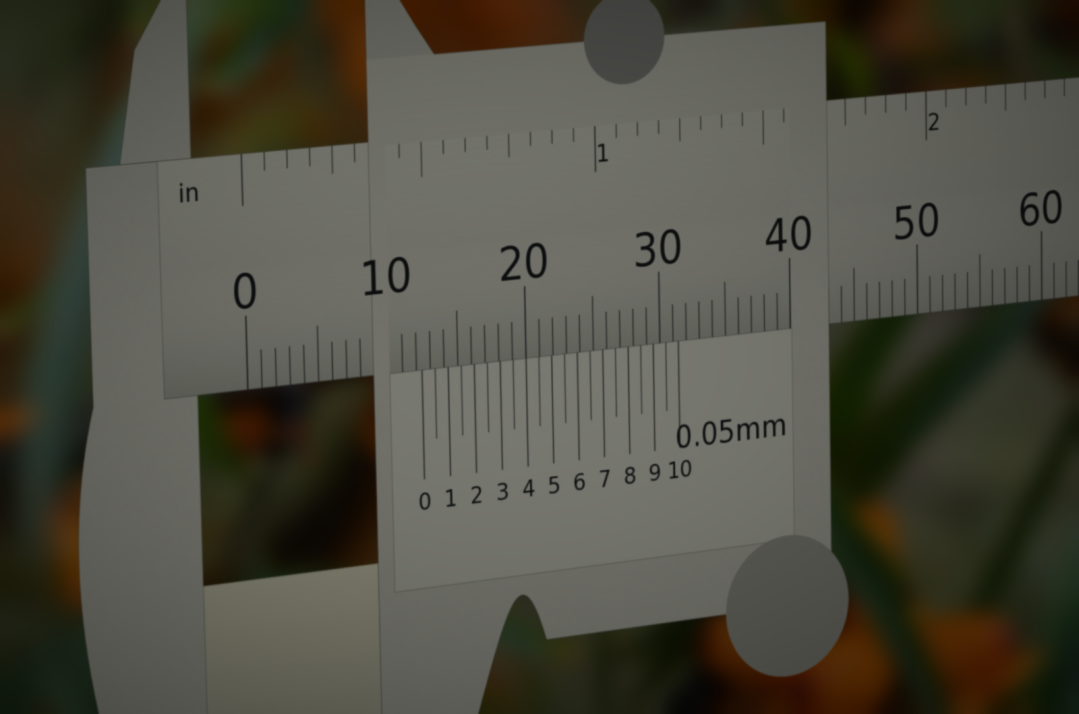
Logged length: 12.4 mm
